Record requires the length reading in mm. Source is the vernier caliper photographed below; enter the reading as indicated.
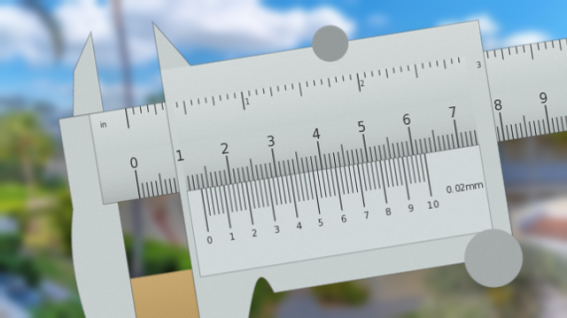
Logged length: 13.5 mm
